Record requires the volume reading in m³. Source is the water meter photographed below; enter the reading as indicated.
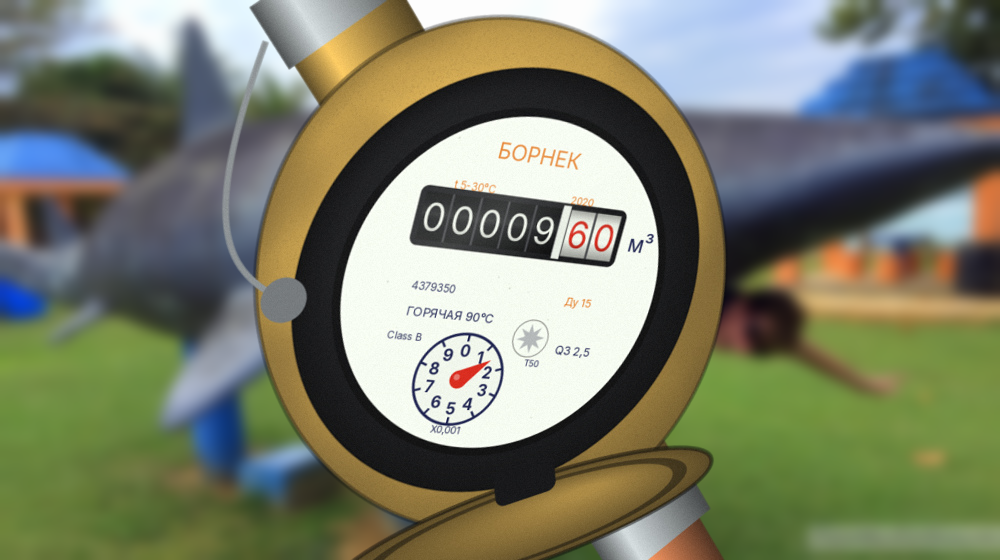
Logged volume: 9.601 m³
